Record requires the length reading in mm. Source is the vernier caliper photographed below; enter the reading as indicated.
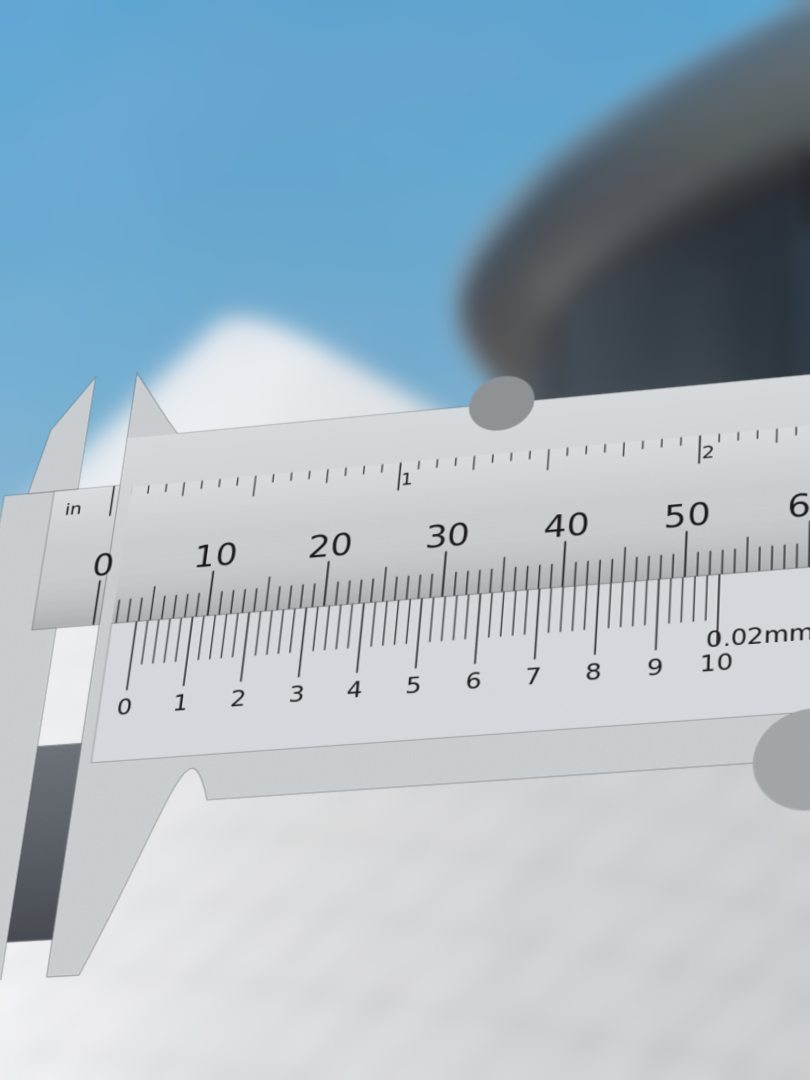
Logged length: 3.8 mm
